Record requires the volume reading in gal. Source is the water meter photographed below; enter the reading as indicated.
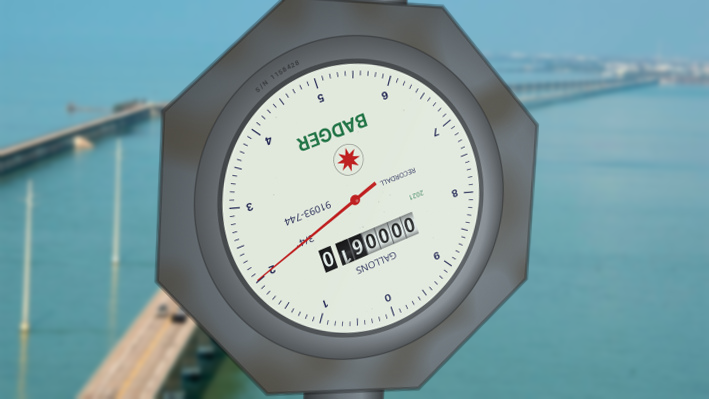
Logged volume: 612.0 gal
